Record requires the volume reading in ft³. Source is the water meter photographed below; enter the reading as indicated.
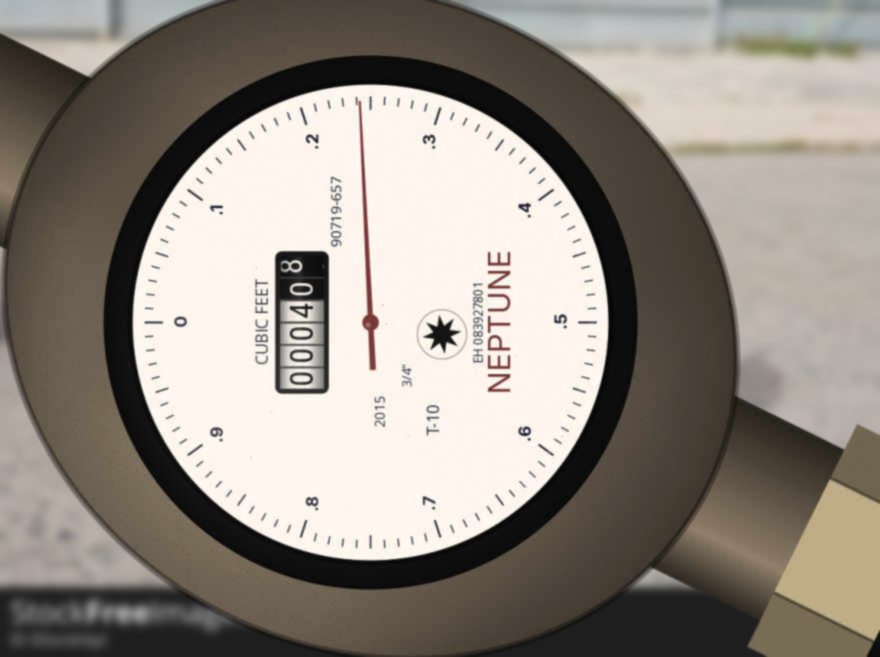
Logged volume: 408.24 ft³
